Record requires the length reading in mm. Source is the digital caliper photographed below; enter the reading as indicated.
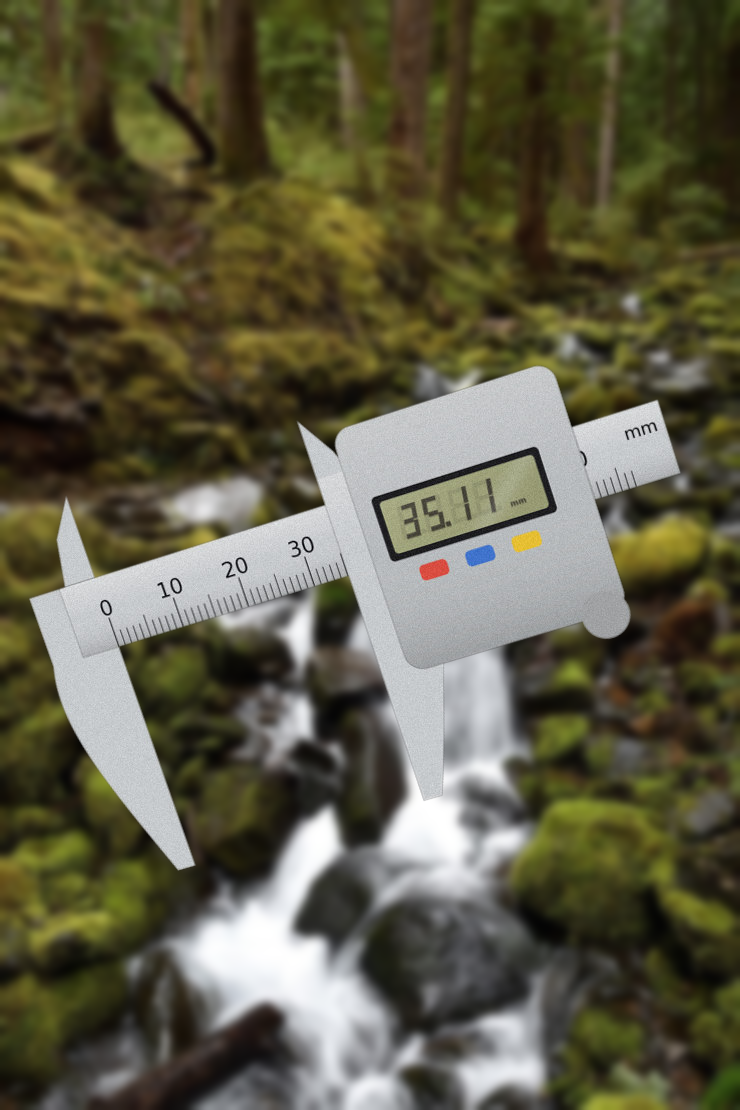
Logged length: 35.11 mm
